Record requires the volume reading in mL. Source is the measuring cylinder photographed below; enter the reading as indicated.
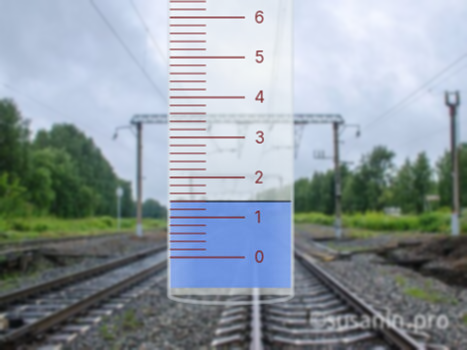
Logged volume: 1.4 mL
